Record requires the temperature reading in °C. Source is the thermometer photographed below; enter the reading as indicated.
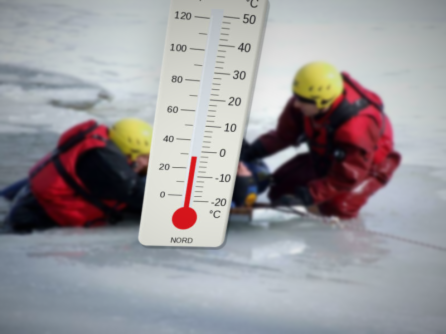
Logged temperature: -2 °C
